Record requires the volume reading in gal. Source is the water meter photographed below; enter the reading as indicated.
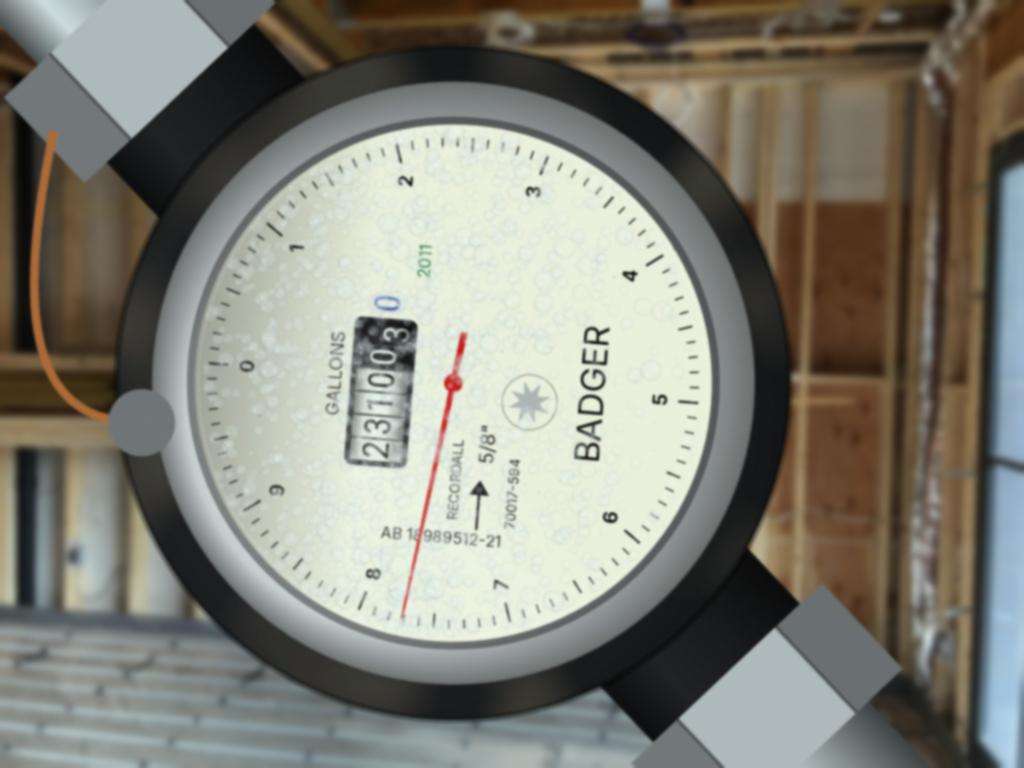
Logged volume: 2310027.7 gal
